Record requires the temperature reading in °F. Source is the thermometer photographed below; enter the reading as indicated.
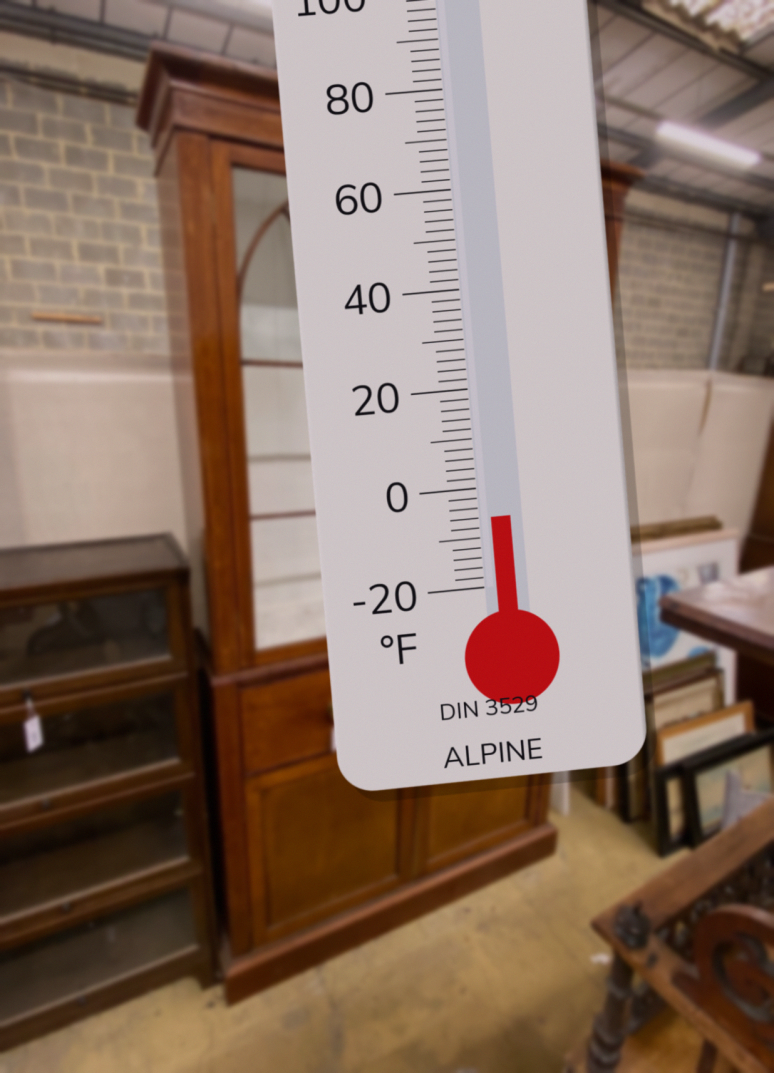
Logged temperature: -6 °F
